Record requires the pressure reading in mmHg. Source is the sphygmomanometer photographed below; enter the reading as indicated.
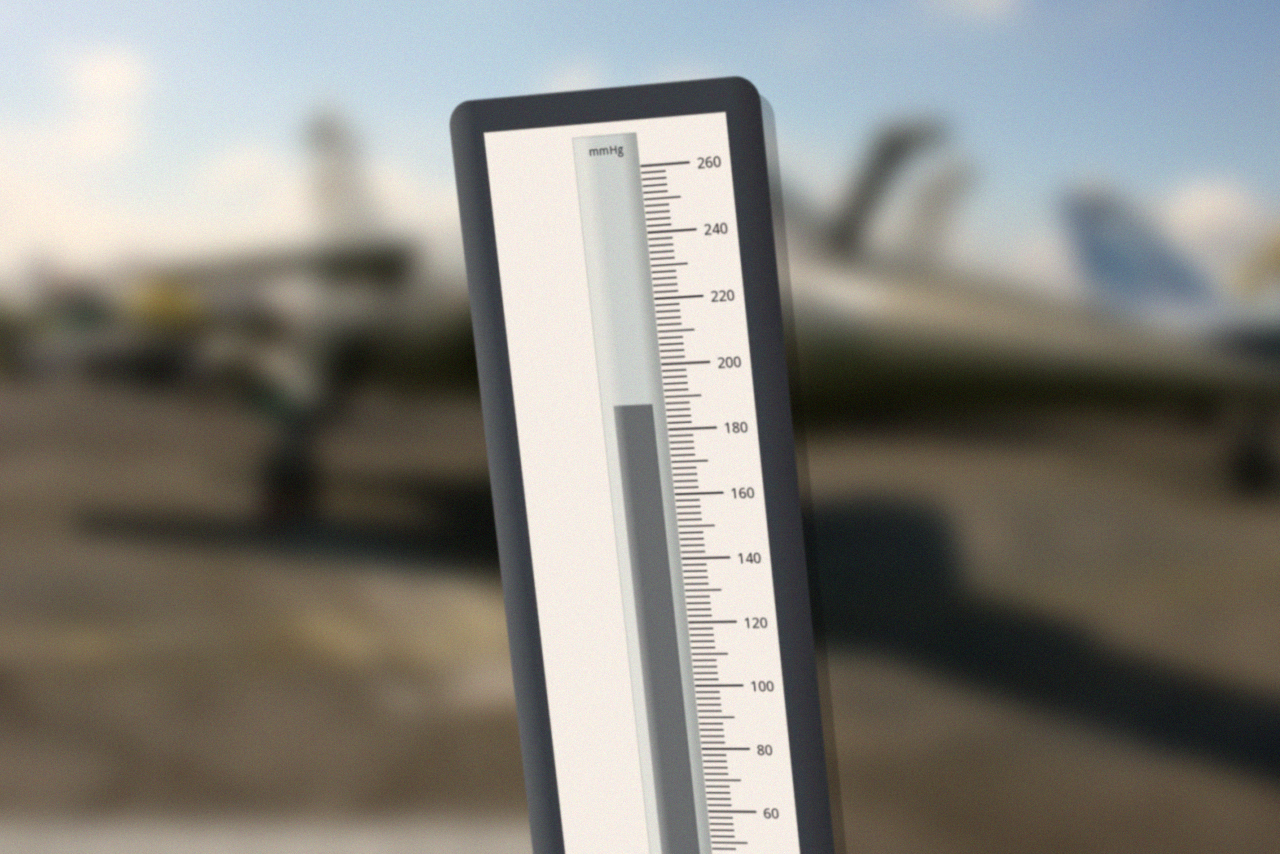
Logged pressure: 188 mmHg
